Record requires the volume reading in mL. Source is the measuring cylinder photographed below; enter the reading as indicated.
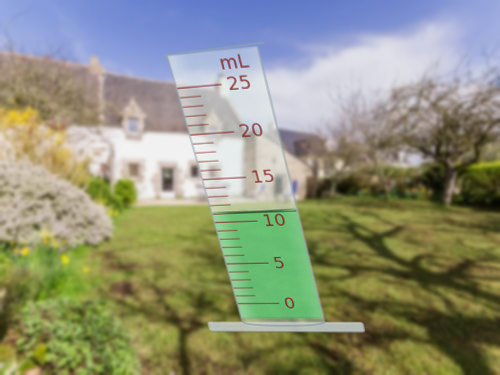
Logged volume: 11 mL
